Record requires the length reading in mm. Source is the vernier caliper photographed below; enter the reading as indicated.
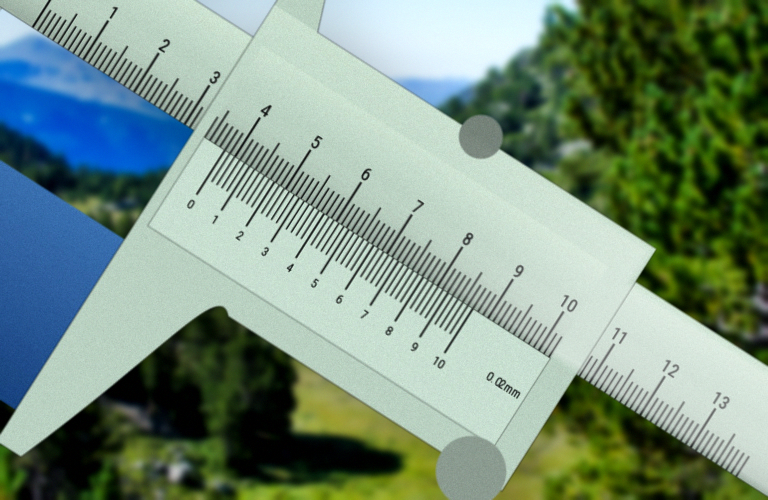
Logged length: 38.0 mm
